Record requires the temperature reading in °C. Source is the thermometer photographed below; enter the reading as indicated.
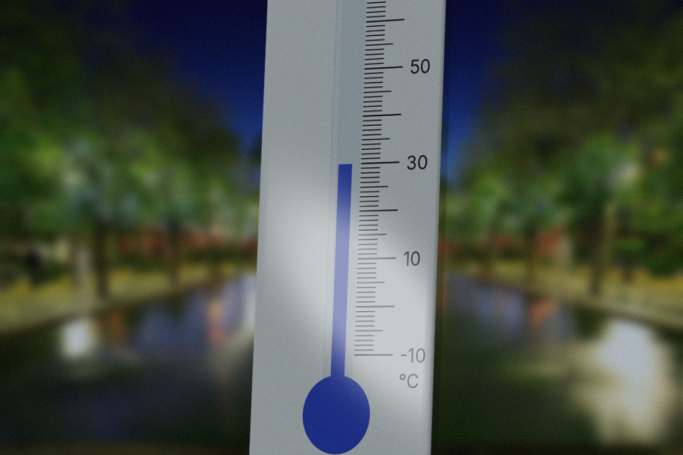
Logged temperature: 30 °C
